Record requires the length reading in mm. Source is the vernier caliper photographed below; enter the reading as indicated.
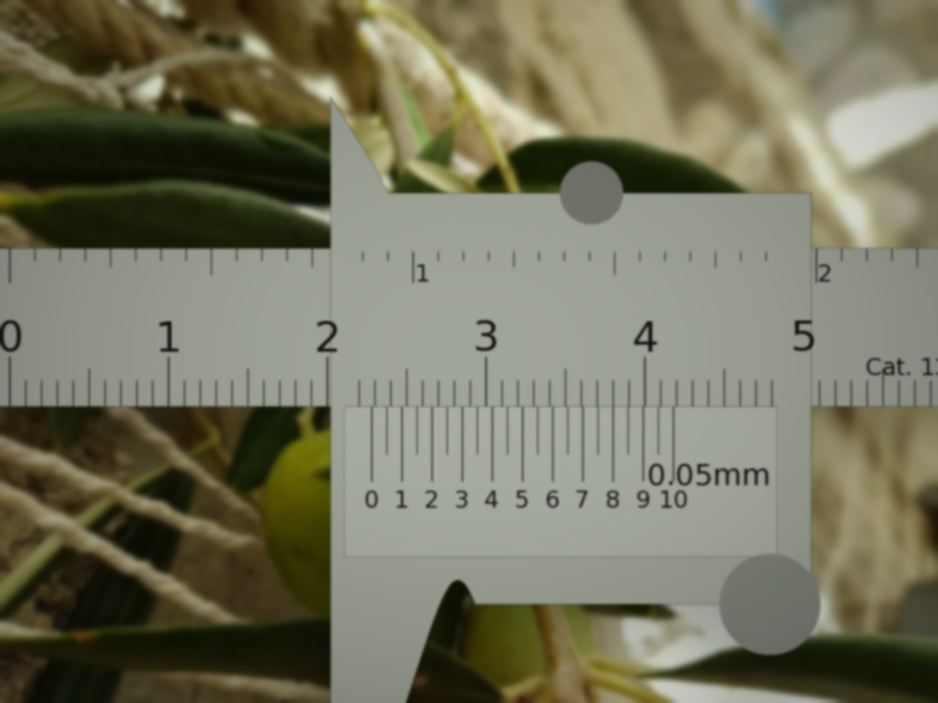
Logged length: 22.8 mm
